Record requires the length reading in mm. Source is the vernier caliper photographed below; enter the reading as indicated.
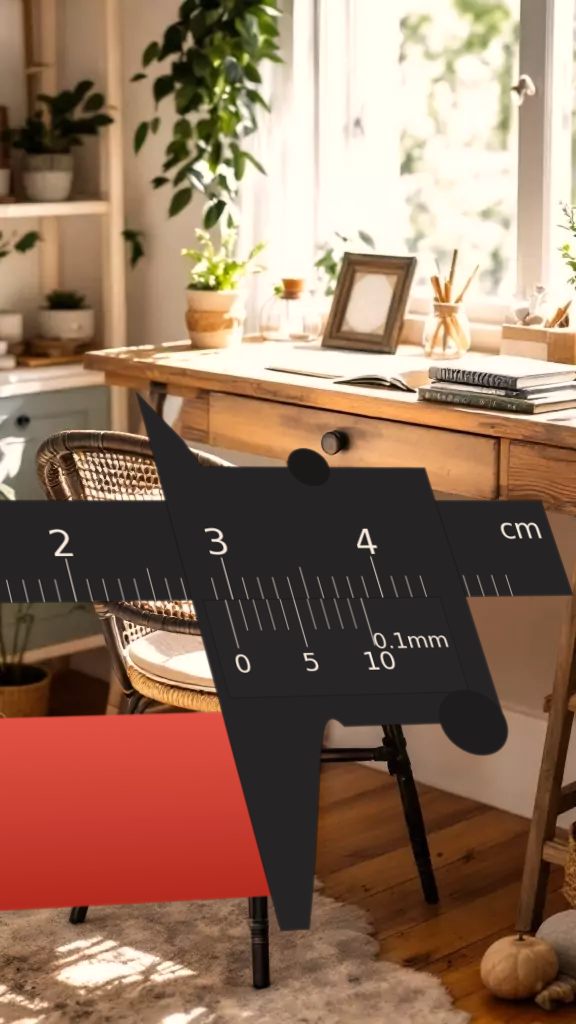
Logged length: 29.5 mm
